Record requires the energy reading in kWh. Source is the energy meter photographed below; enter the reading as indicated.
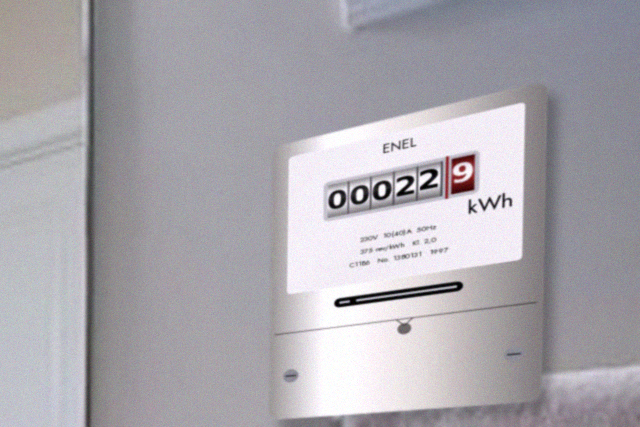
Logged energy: 22.9 kWh
